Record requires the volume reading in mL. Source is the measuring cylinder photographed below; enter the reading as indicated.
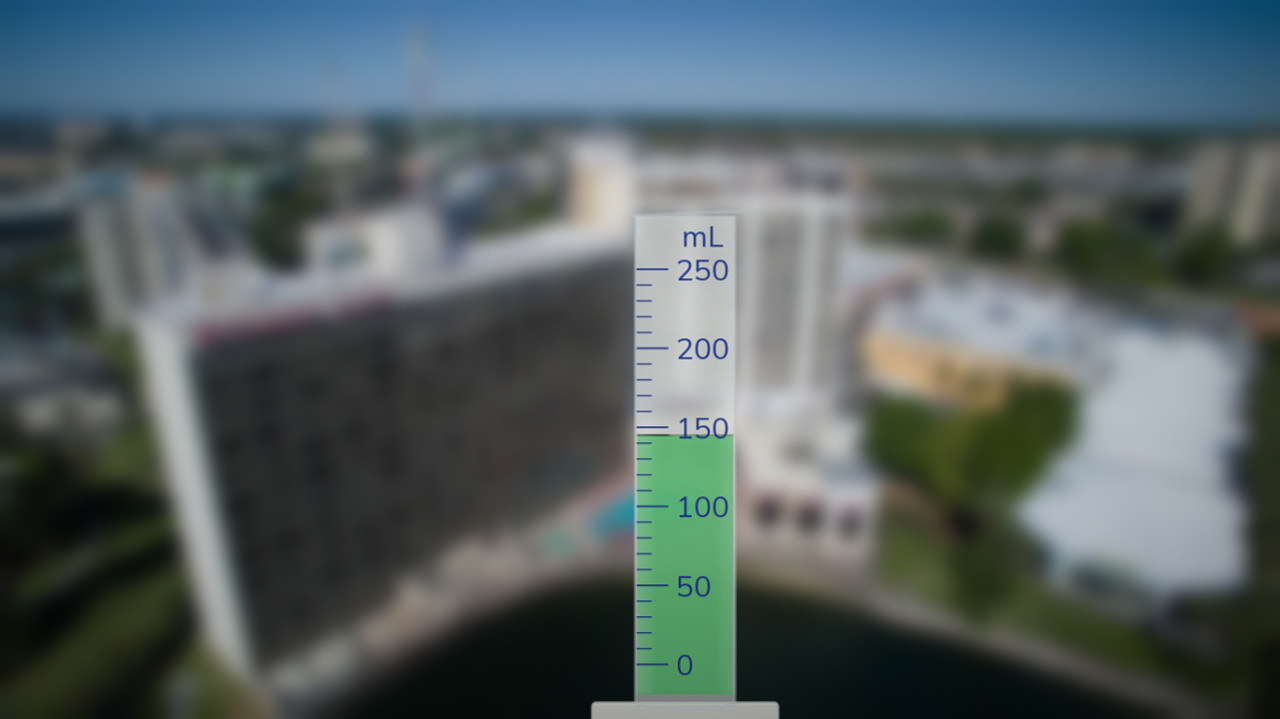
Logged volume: 145 mL
